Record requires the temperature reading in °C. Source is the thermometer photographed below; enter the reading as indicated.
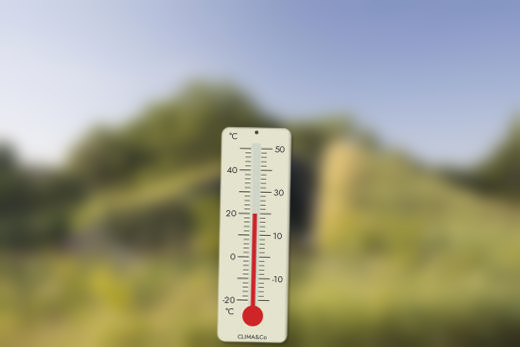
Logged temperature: 20 °C
